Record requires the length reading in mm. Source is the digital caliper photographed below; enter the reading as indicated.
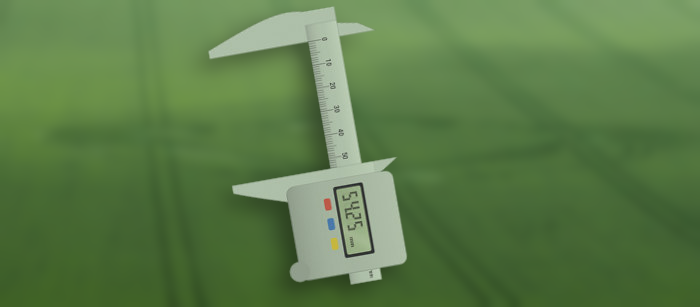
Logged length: 54.25 mm
